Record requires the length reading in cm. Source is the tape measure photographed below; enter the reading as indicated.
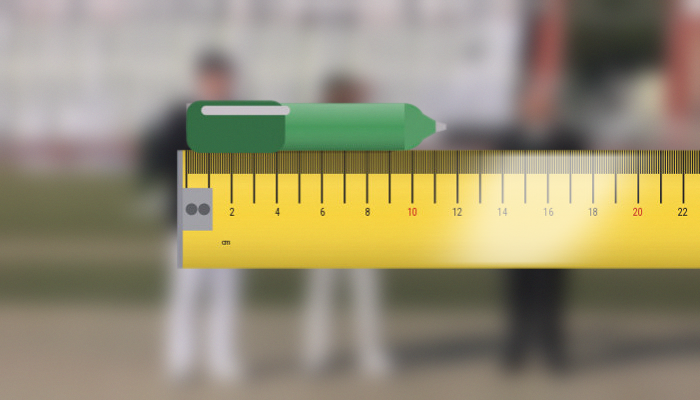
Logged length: 11.5 cm
